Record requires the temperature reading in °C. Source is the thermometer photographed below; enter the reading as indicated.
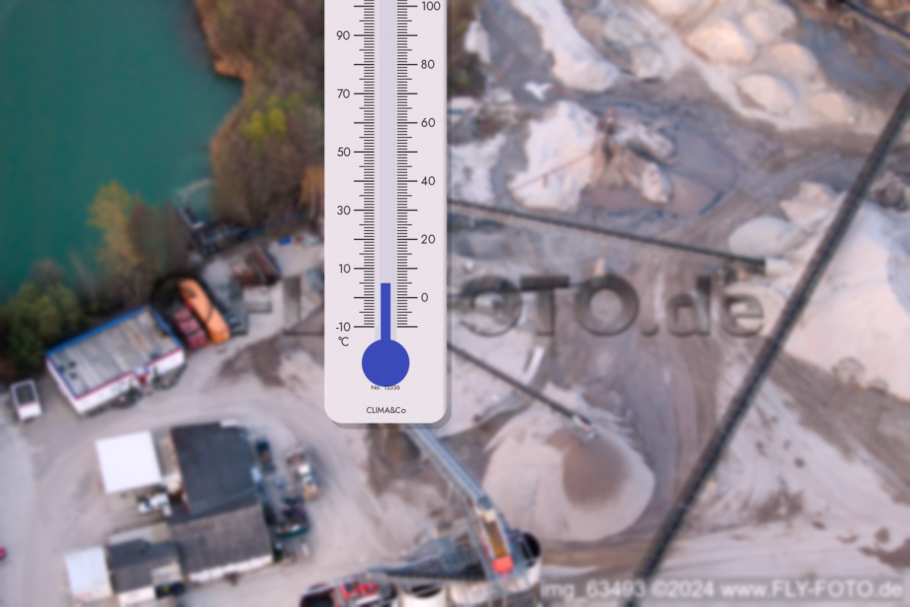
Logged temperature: 5 °C
